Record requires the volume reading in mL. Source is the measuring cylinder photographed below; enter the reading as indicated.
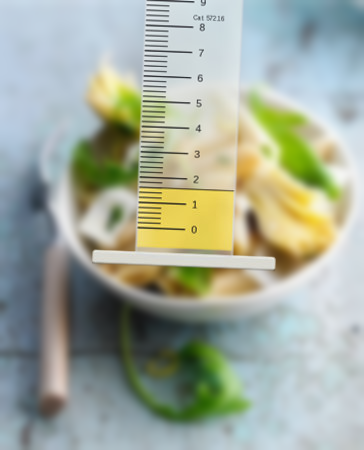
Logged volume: 1.6 mL
